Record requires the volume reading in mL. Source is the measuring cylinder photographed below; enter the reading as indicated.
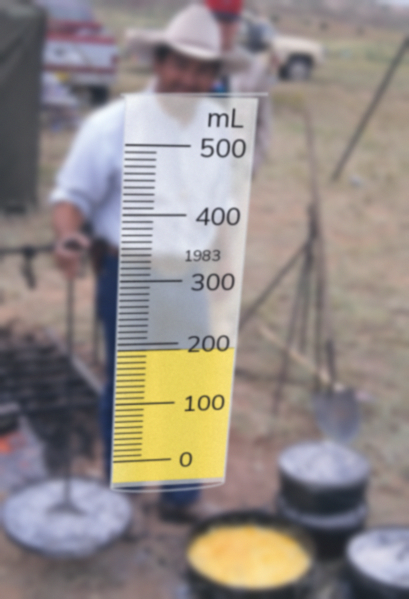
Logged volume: 190 mL
